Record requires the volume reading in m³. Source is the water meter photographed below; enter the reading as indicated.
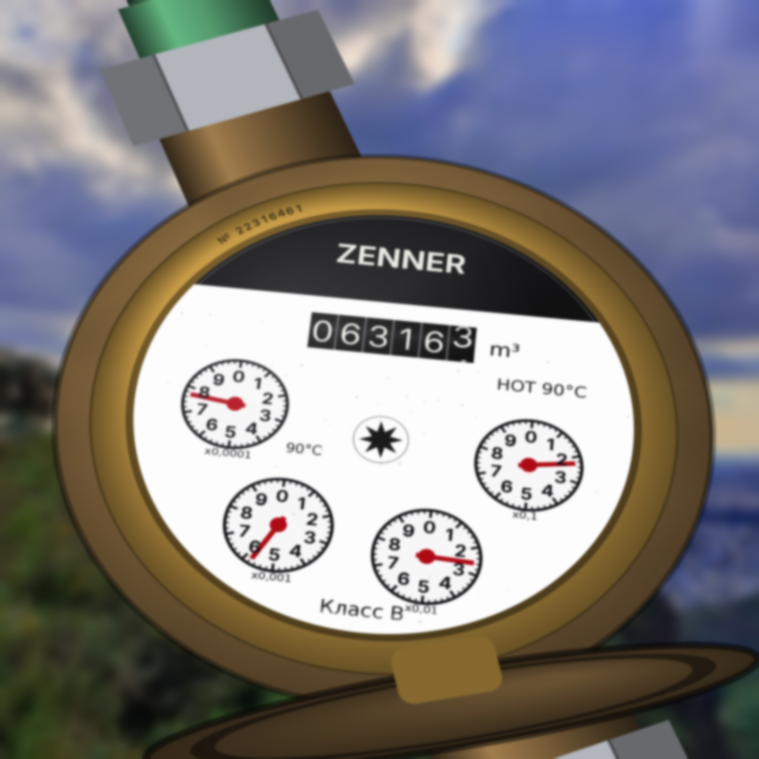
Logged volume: 63163.2257 m³
